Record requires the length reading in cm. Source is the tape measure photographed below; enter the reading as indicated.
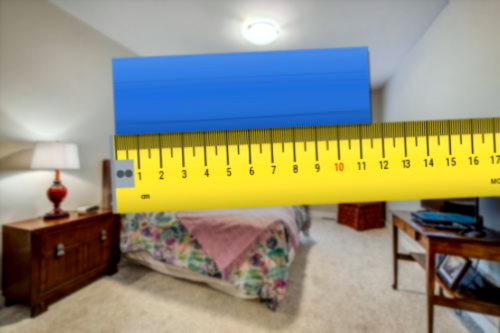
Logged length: 11.5 cm
